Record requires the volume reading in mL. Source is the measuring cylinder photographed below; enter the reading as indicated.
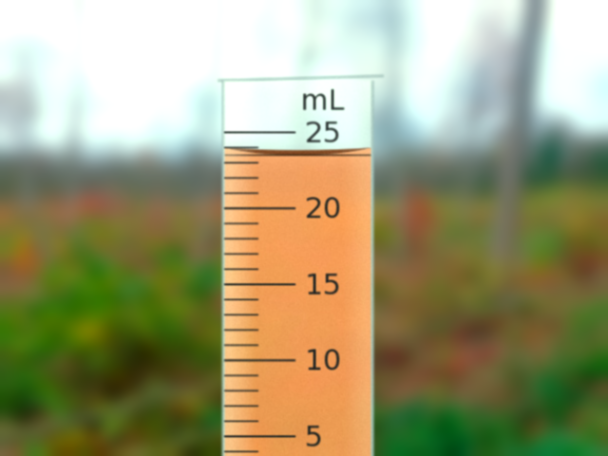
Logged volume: 23.5 mL
